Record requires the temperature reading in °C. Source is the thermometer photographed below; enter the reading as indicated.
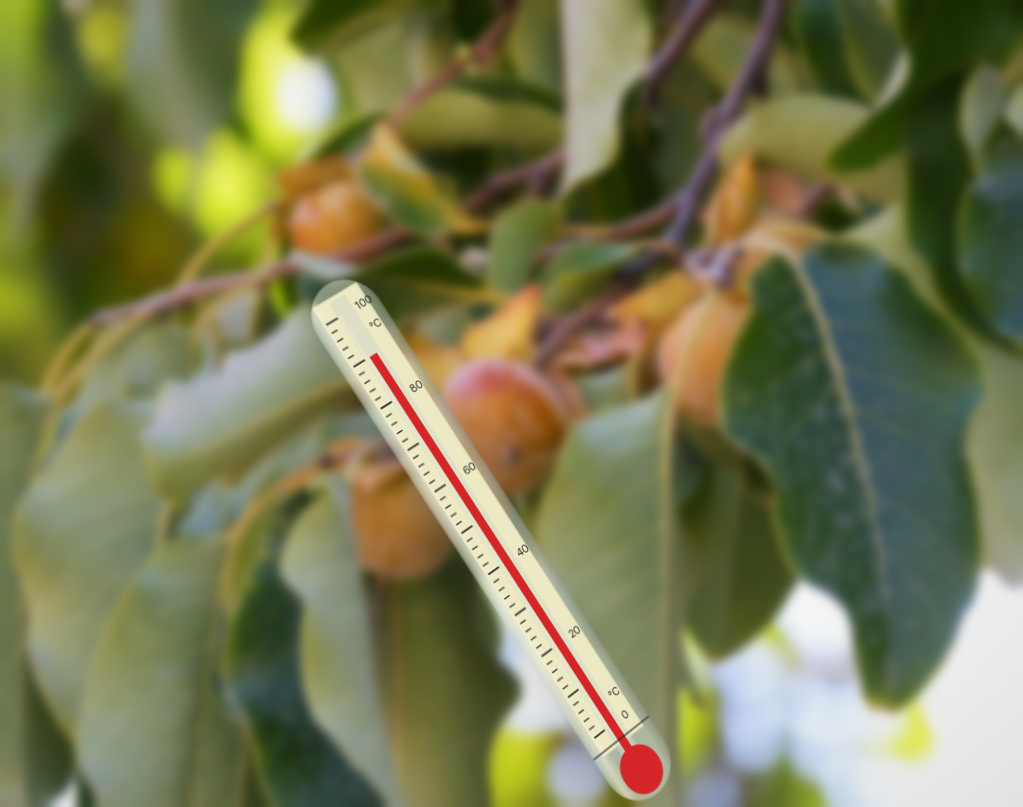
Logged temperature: 90 °C
